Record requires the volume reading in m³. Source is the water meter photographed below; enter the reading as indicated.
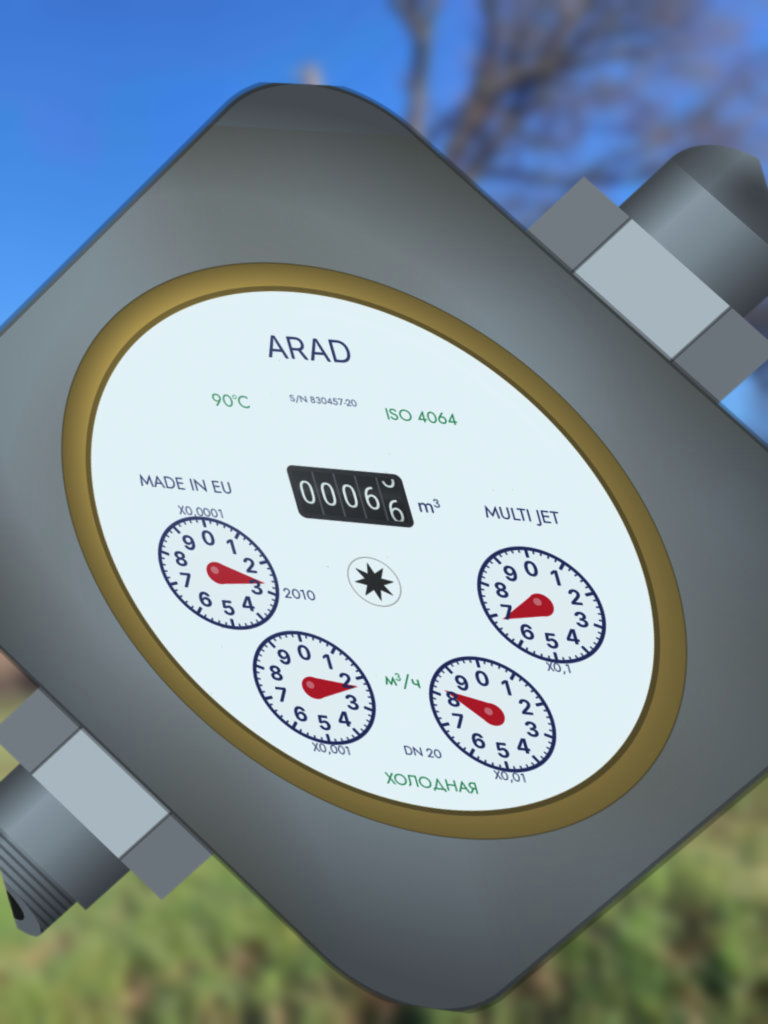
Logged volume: 65.6822 m³
